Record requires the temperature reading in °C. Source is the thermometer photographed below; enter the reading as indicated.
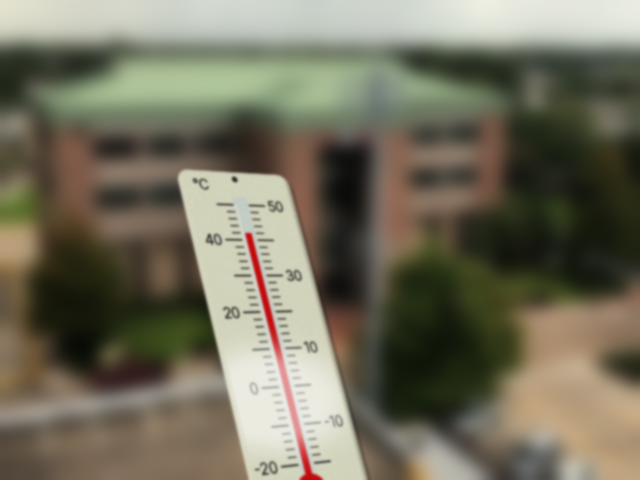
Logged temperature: 42 °C
